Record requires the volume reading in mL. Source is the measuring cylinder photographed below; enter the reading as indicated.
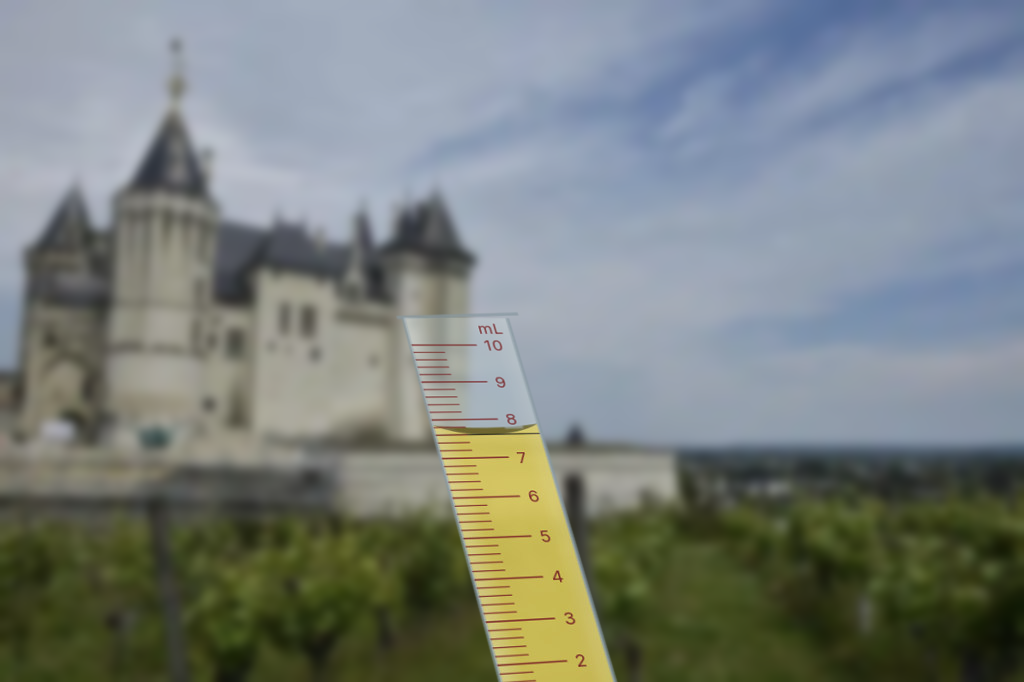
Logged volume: 7.6 mL
